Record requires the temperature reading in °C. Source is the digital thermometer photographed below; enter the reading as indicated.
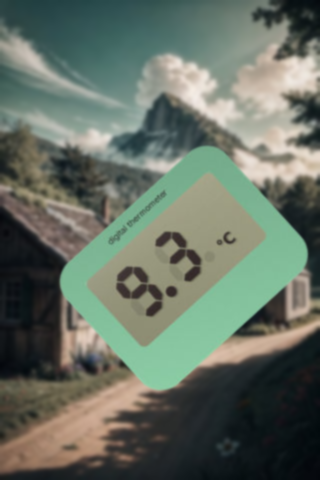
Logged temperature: 9.3 °C
